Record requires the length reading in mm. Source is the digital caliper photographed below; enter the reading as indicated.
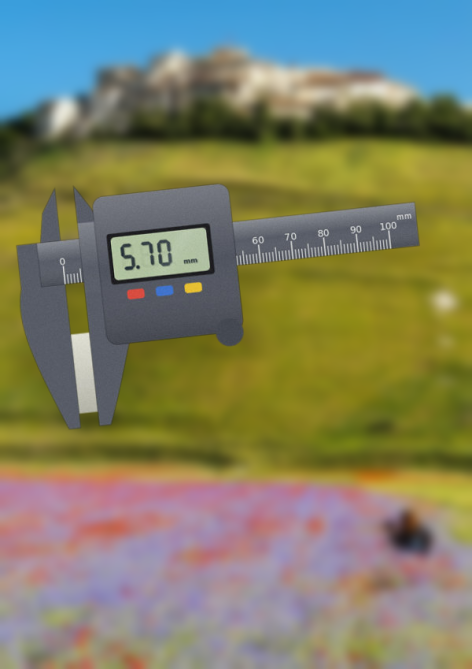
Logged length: 5.70 mm
